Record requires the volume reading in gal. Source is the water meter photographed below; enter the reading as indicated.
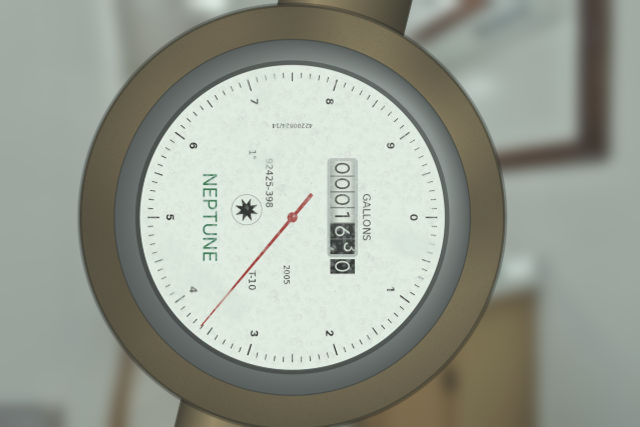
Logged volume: 1633.6 gal
